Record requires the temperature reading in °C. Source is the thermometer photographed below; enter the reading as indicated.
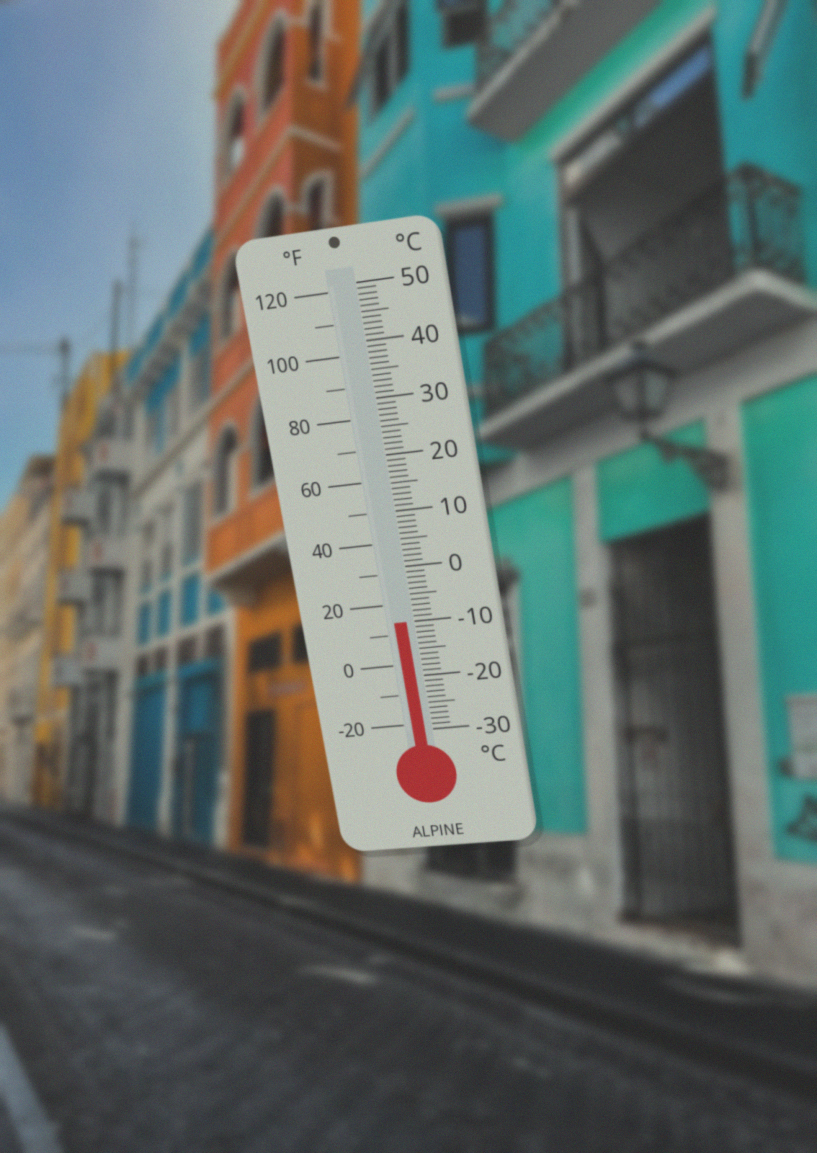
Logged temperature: -10 °C
